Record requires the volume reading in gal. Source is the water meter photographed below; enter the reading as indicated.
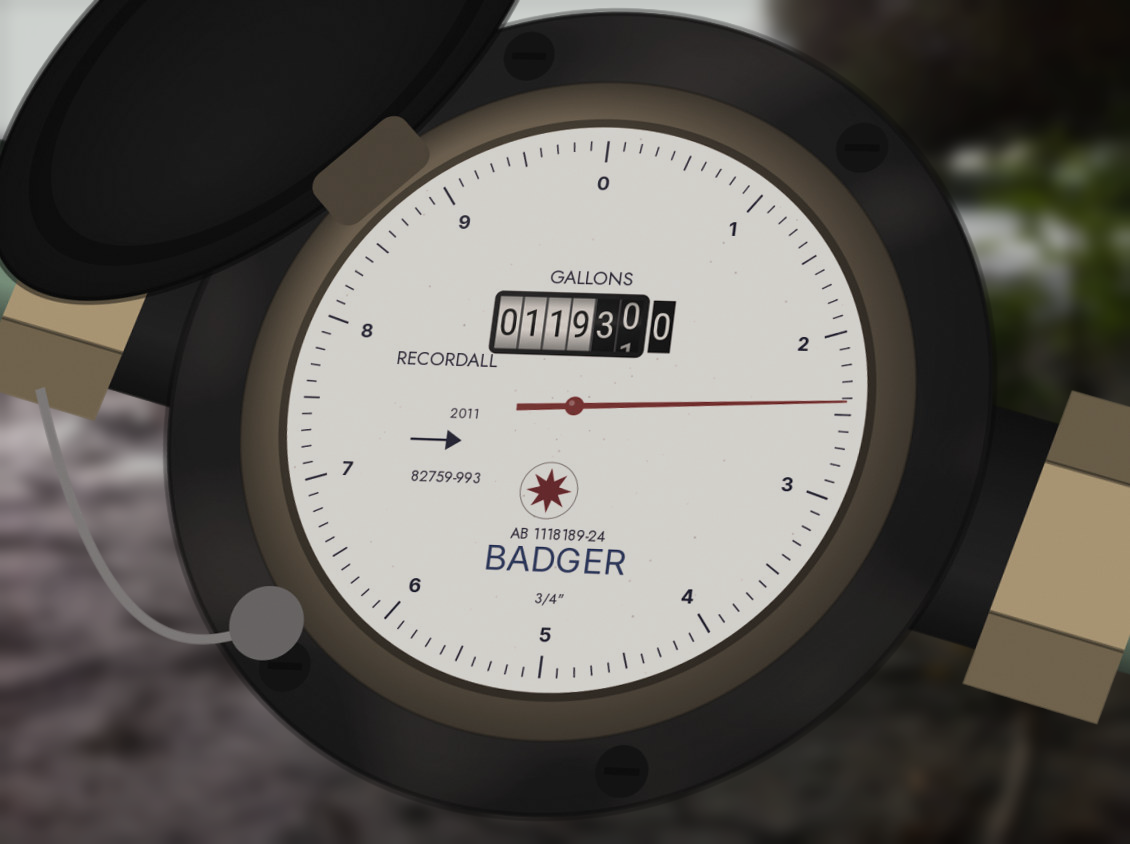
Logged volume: 119302.4 gal
